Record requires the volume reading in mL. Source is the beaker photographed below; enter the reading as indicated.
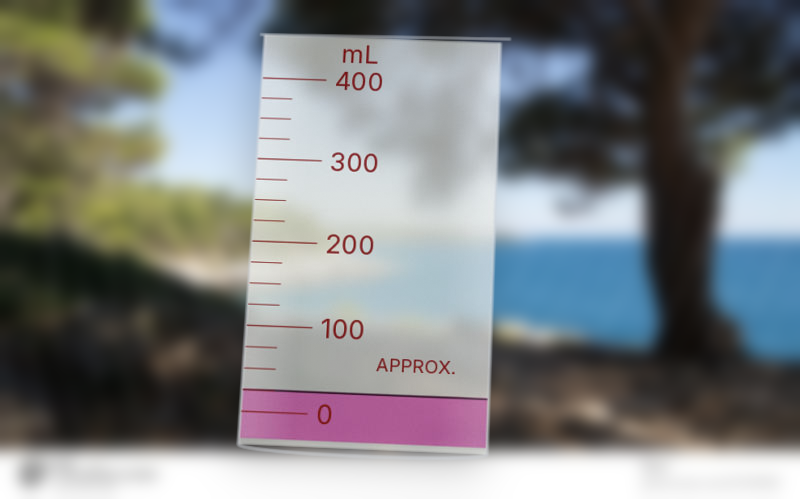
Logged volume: 25 mL
